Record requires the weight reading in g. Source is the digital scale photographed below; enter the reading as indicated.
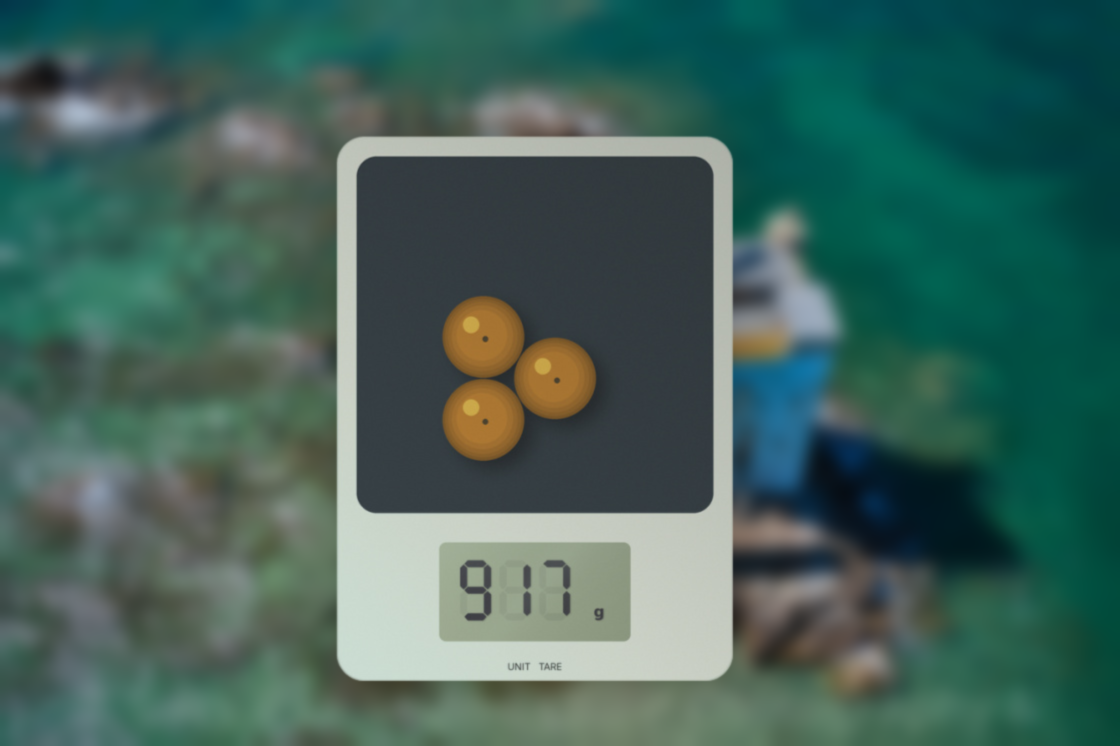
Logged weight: 917 g
